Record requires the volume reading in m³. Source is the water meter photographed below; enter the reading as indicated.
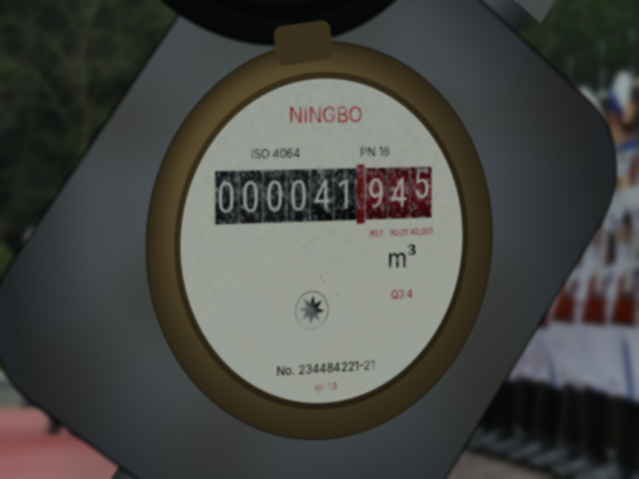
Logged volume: 41.945 m³
